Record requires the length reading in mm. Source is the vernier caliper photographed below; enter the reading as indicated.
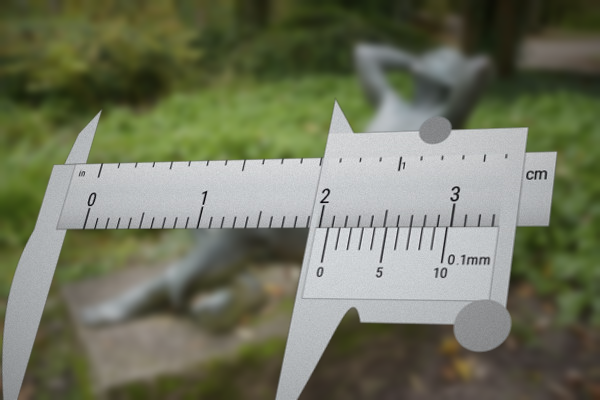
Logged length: 20.7 mm
